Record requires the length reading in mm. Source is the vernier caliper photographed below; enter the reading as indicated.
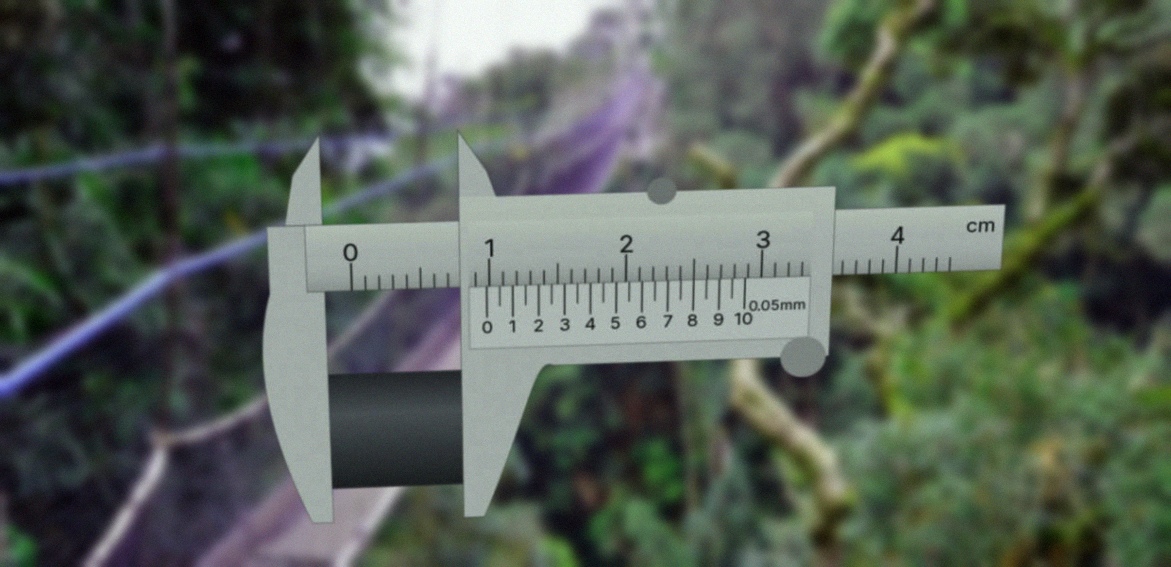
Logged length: 9.8 mm
